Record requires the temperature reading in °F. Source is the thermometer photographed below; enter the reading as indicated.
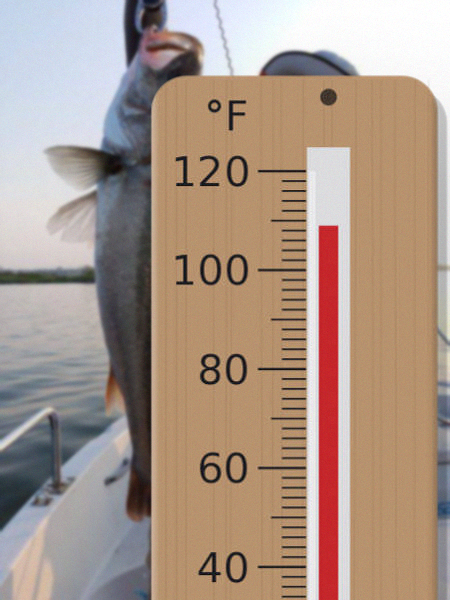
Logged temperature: 109 °F
